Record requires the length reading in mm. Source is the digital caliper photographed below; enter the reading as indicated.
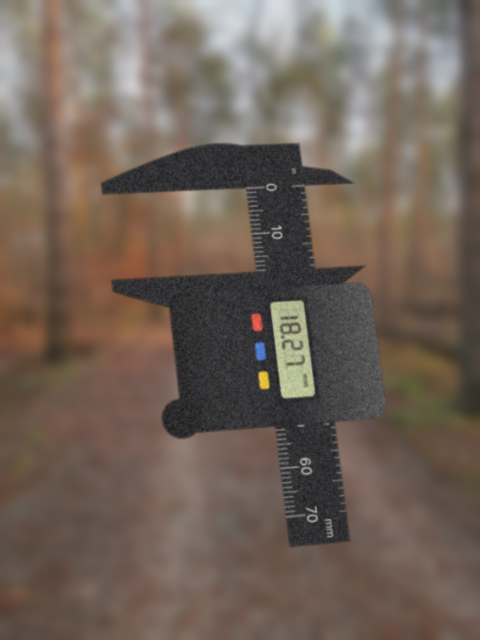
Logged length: 18.27 mm
